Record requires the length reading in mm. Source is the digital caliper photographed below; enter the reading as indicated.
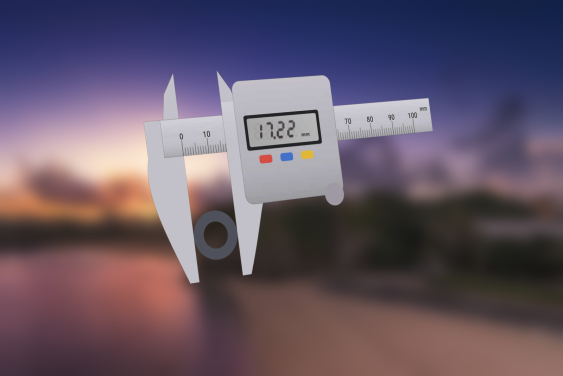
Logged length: 17.22 mm
